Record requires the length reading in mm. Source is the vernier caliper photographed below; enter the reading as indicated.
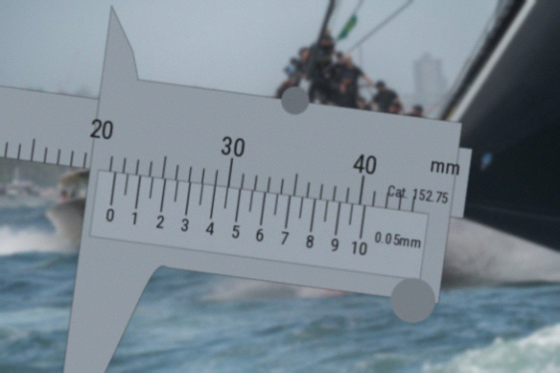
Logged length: 21.4 mm
